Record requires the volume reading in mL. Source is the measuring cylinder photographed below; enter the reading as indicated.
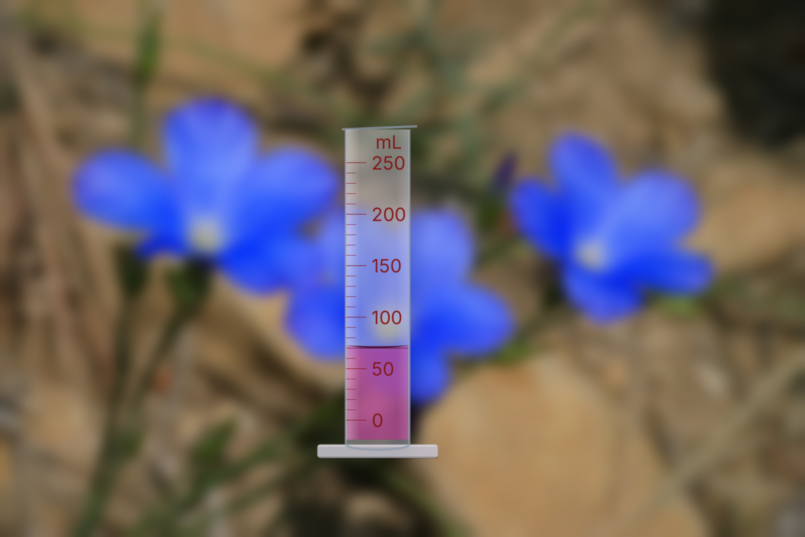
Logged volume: 70 mL
